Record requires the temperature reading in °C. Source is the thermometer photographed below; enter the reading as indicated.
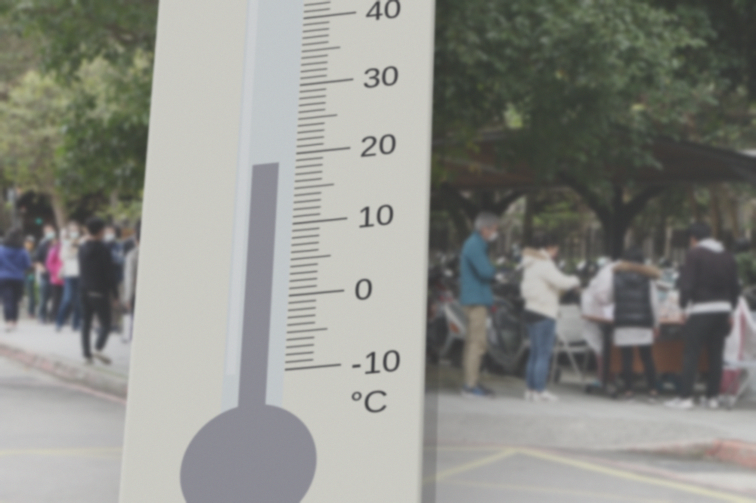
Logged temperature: 19 °C
